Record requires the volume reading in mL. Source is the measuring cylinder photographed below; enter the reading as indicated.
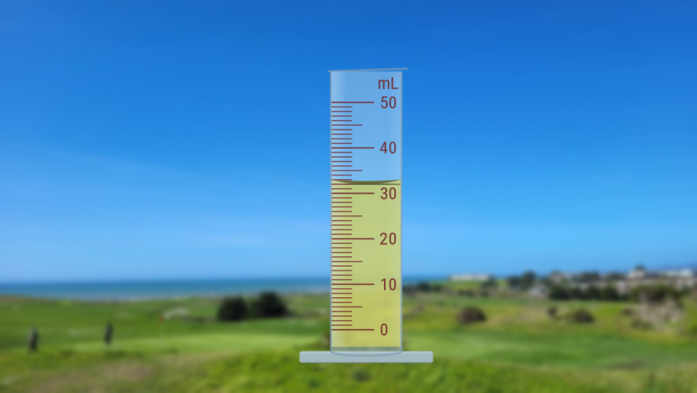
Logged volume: 32 mL
